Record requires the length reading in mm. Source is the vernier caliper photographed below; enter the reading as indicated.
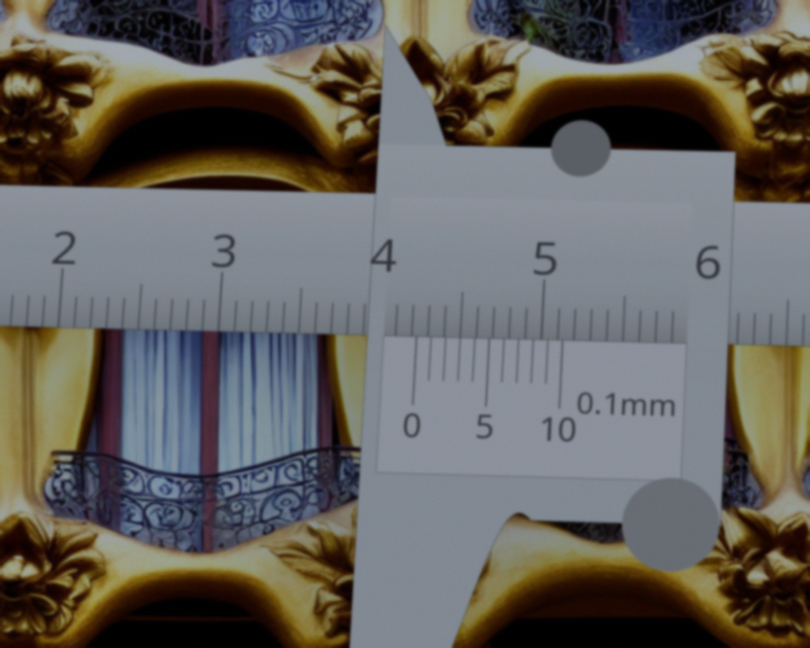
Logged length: 42.3 mm
